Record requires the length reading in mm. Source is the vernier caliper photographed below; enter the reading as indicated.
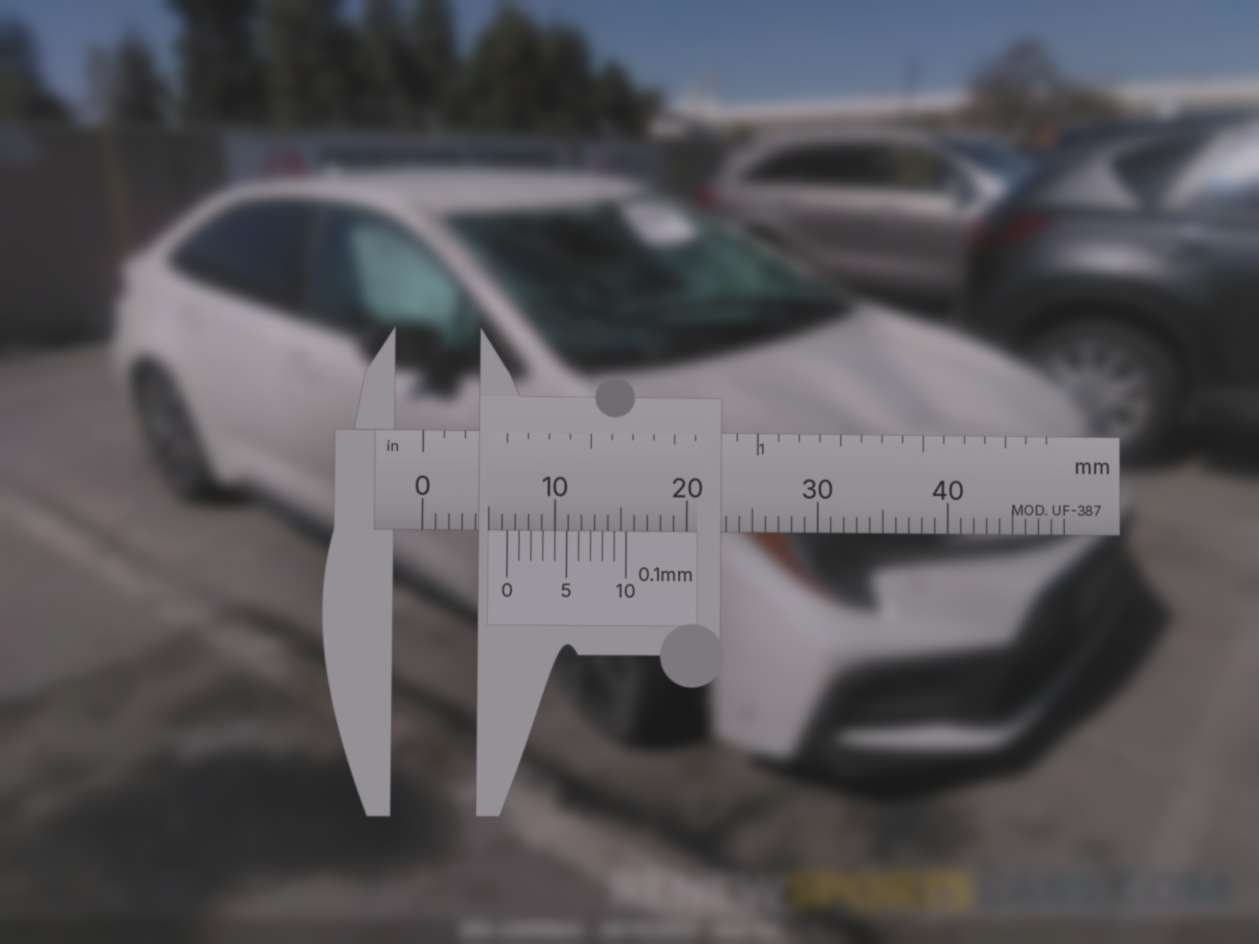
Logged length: 6.4 mm
